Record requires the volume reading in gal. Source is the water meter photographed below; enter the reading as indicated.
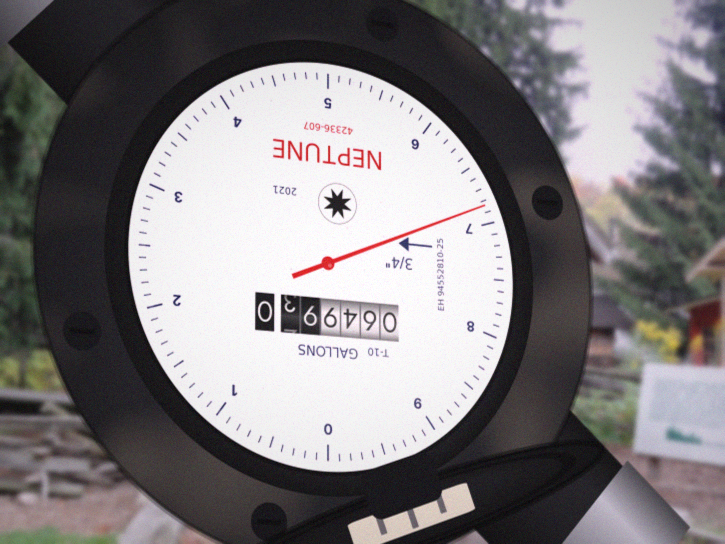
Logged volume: 649926.8 gal
